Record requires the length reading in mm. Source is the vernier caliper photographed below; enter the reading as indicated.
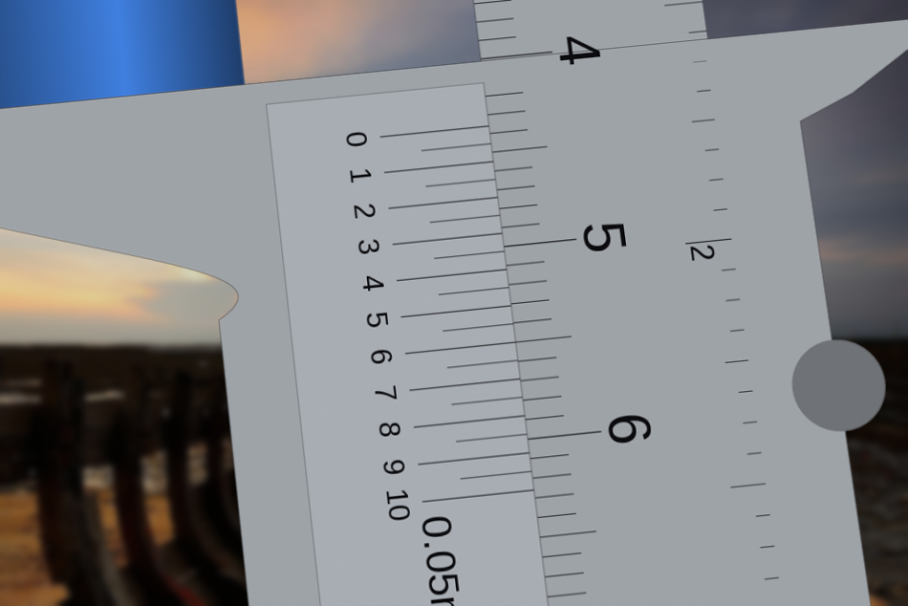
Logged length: 43.6 mm
